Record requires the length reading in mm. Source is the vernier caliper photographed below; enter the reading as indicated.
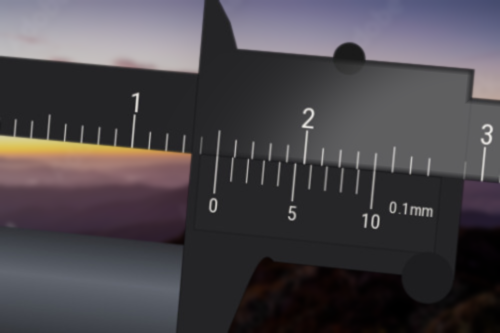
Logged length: 15.0 mm
